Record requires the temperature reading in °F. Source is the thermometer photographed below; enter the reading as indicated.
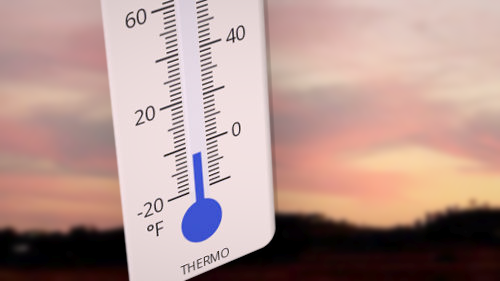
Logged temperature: -4 °F
